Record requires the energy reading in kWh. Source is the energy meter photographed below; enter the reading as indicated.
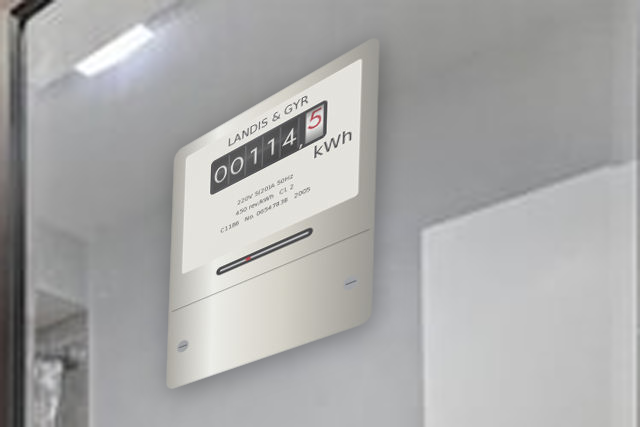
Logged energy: 114.5 kWh
